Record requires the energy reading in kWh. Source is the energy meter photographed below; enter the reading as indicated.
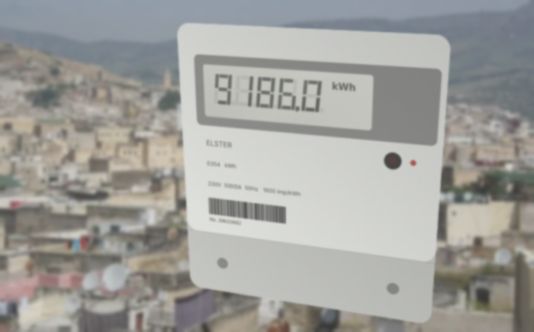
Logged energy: 9186.0 kWh
